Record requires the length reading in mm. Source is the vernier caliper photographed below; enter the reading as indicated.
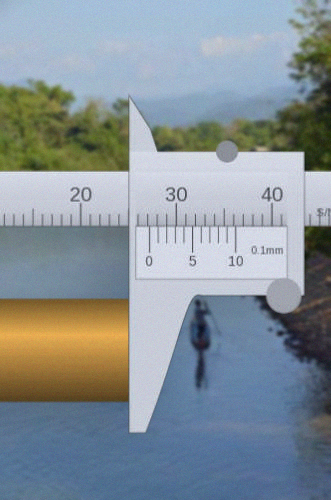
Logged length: 27.2 mm
